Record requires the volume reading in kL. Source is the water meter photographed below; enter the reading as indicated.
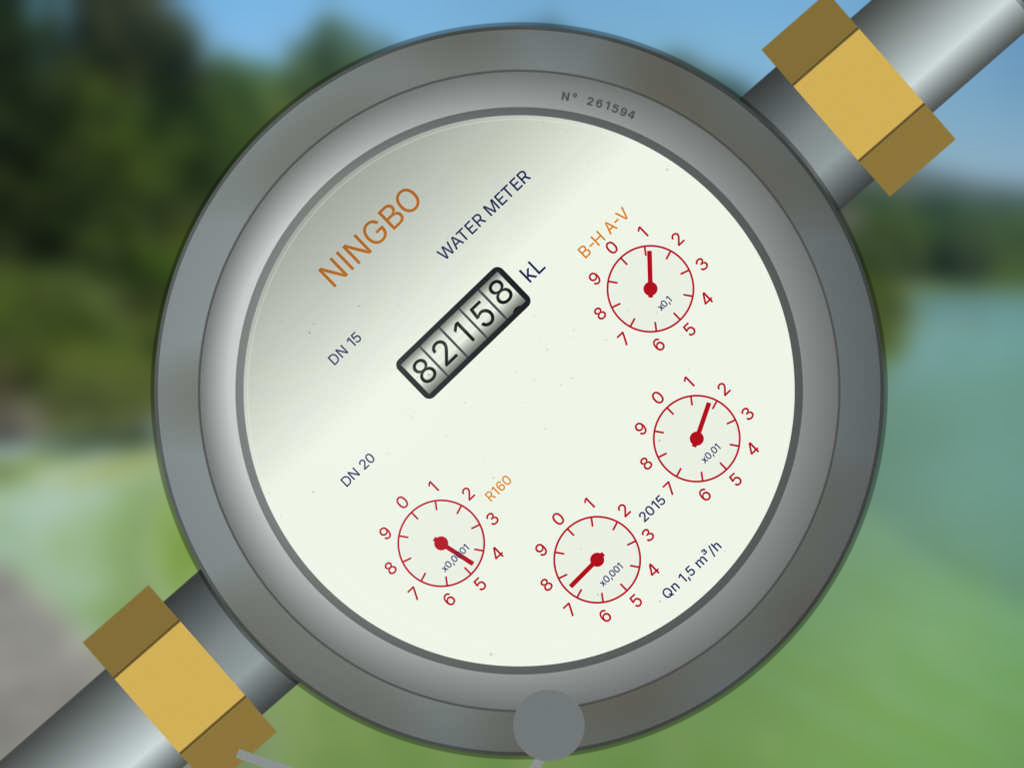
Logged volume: 82158.1174 kL
